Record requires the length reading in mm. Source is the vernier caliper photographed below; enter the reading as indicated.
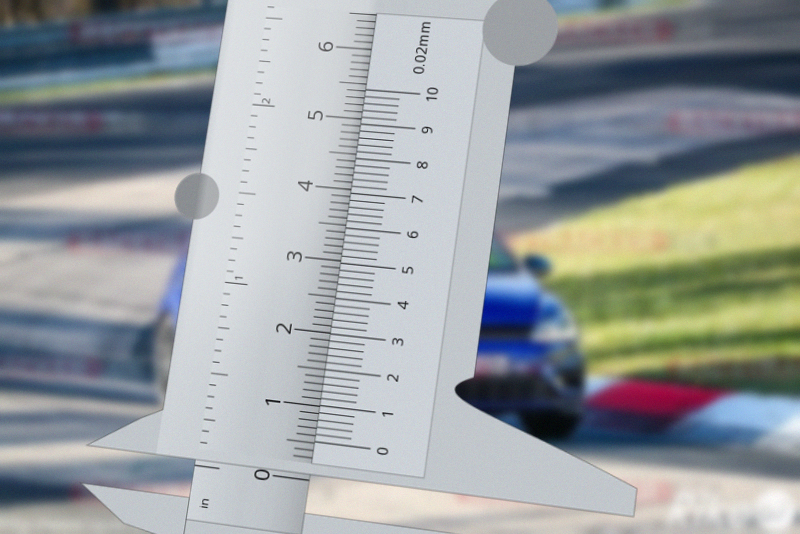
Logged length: 5.2 mm
